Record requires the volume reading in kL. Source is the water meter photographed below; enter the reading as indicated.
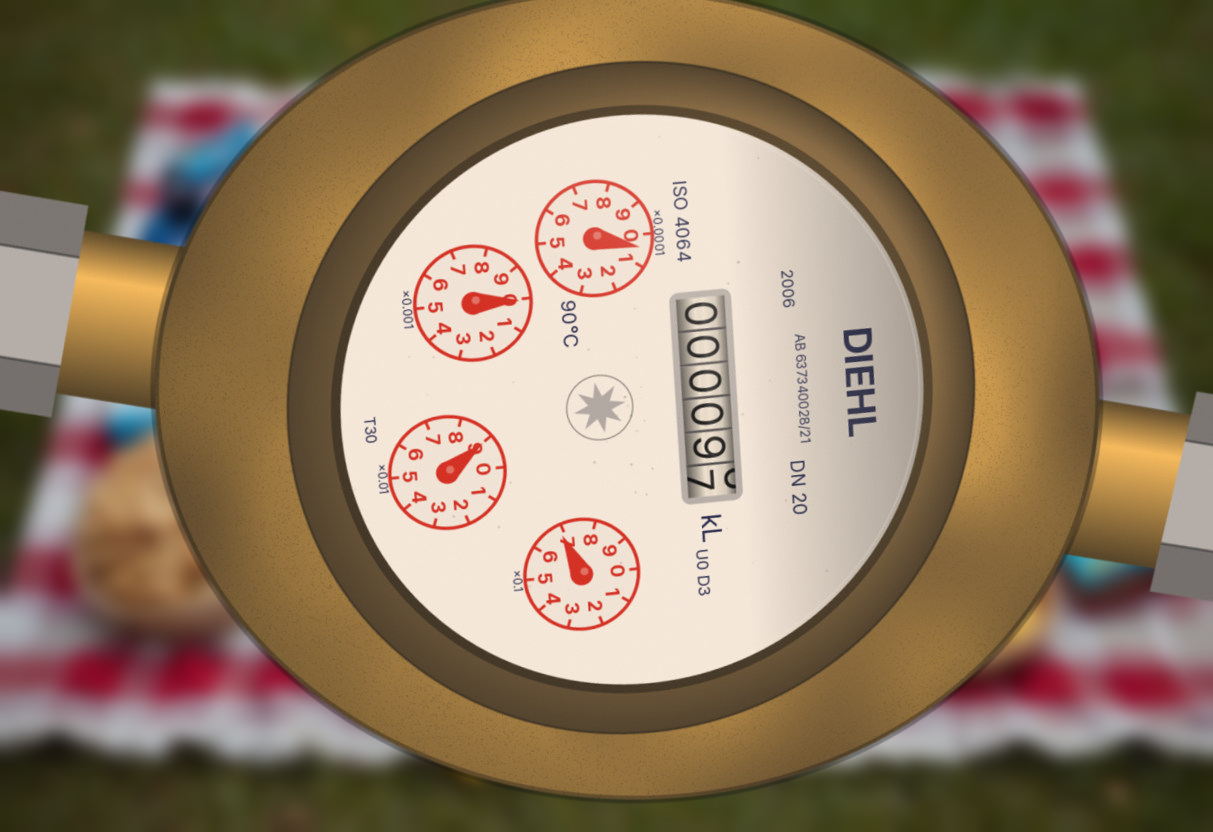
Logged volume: 96.6900 kL
